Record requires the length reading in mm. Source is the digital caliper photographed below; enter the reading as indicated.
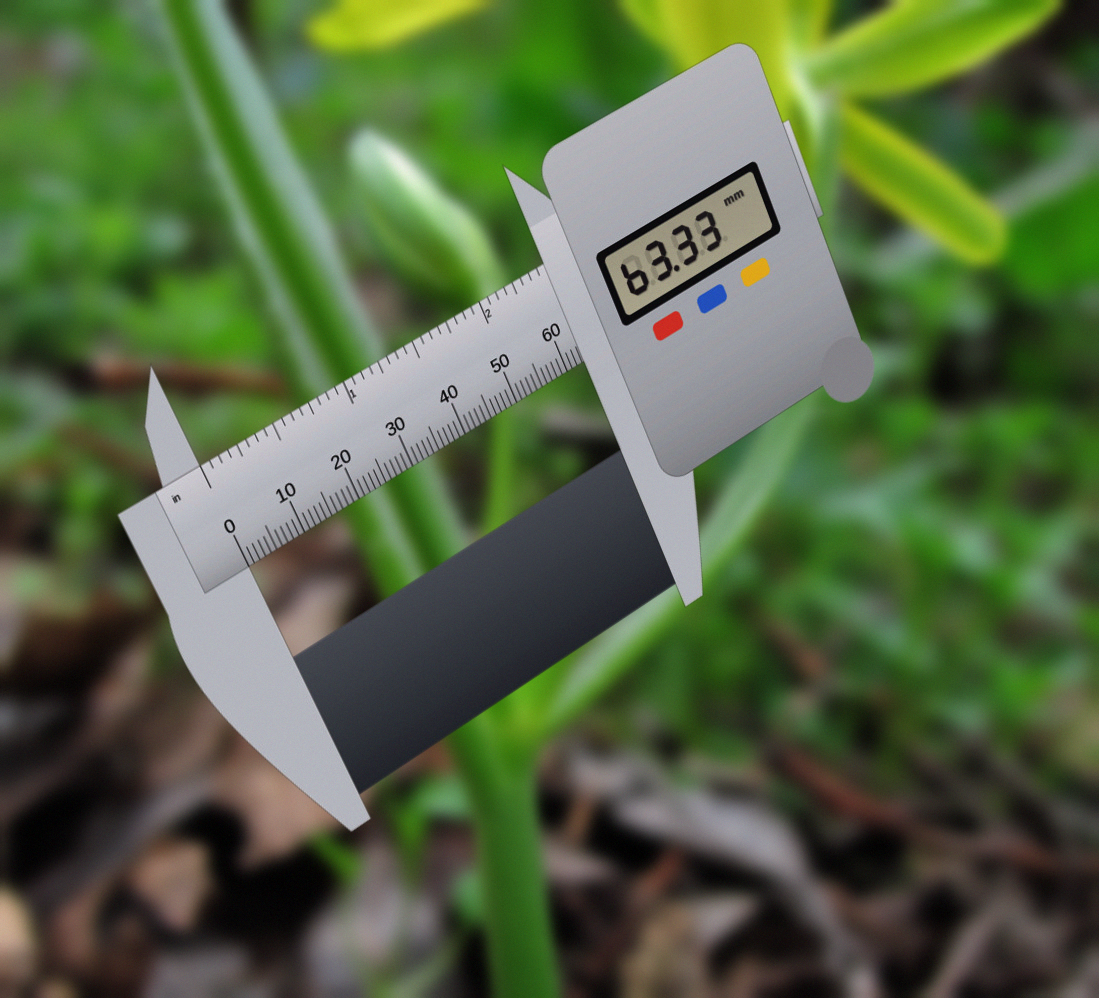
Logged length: 63.33 mm
